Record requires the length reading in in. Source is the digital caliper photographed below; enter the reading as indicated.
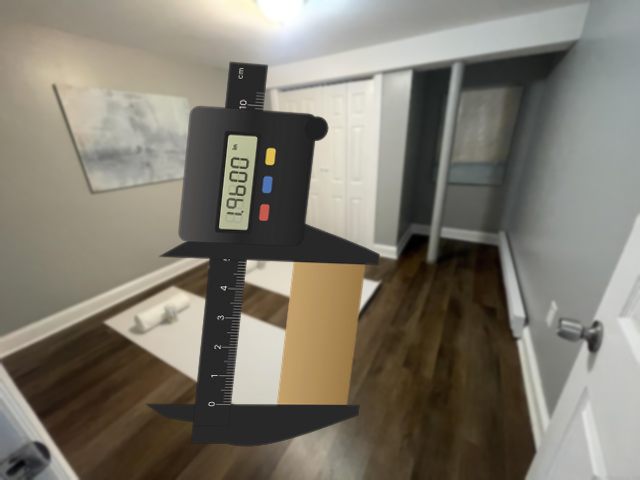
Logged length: 1.9600 in
